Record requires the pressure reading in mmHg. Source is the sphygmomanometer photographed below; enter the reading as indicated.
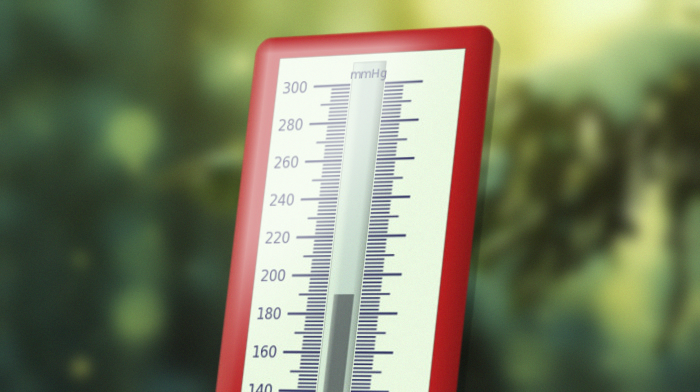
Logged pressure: 190 mmHg
